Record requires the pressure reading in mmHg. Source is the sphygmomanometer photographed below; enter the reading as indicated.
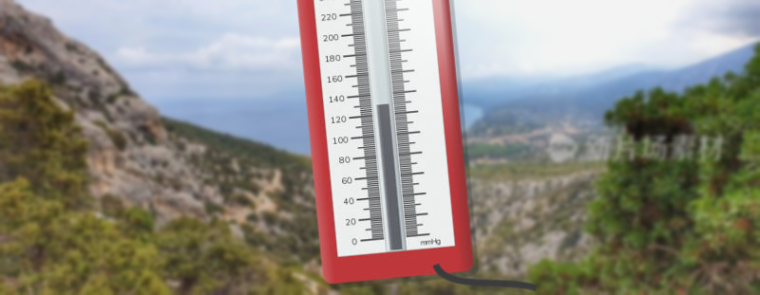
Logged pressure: 130 mmHg
